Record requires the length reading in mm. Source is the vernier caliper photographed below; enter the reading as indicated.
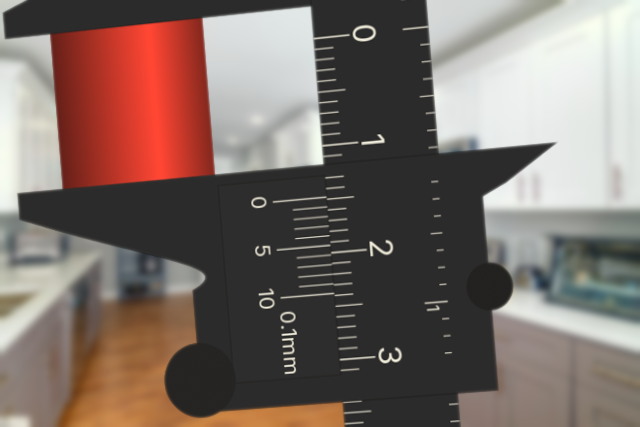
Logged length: 14.8 mm
